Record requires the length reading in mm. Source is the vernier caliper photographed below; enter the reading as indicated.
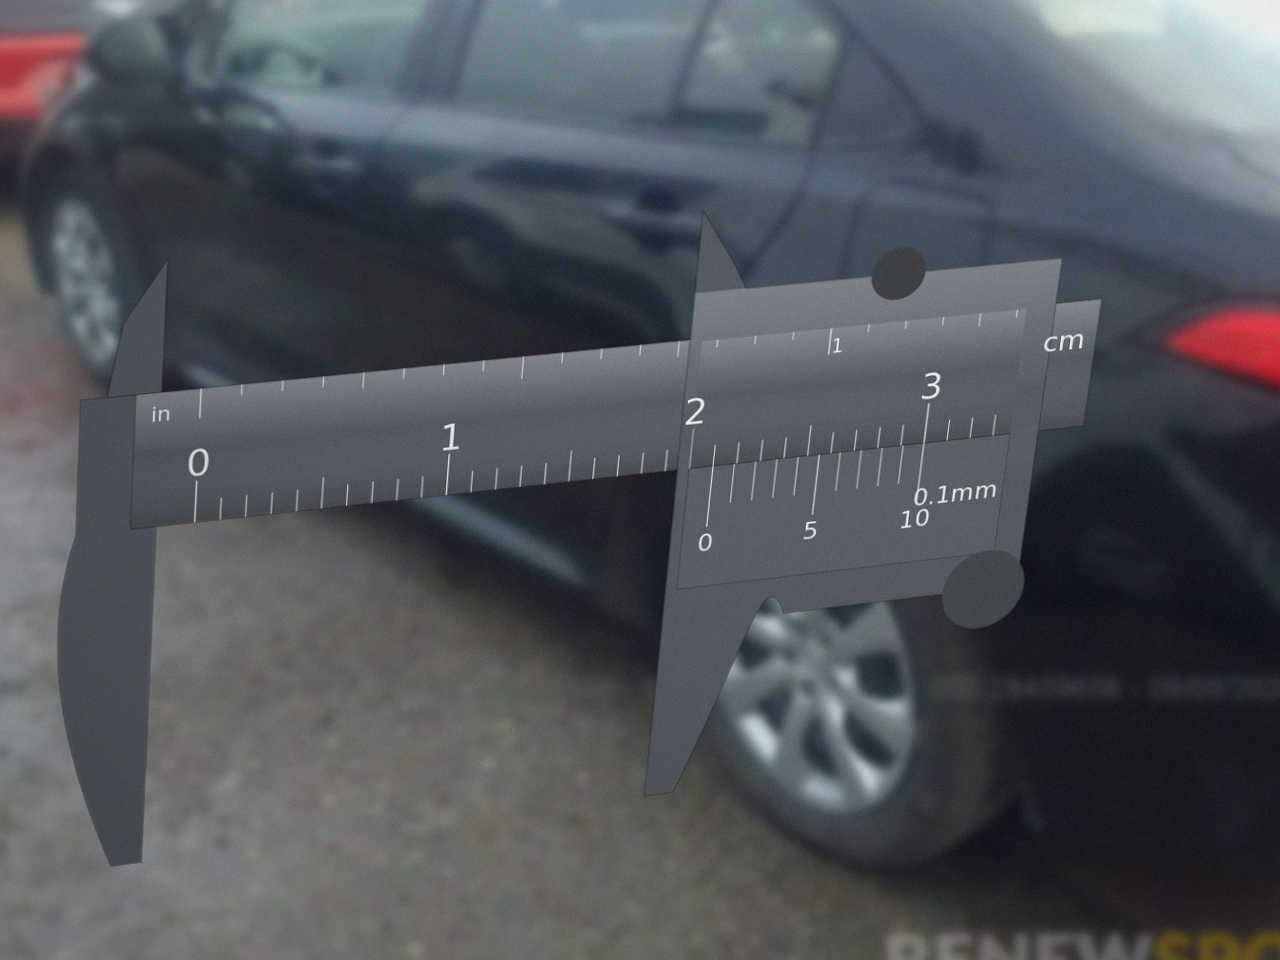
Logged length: 21.0 mm
